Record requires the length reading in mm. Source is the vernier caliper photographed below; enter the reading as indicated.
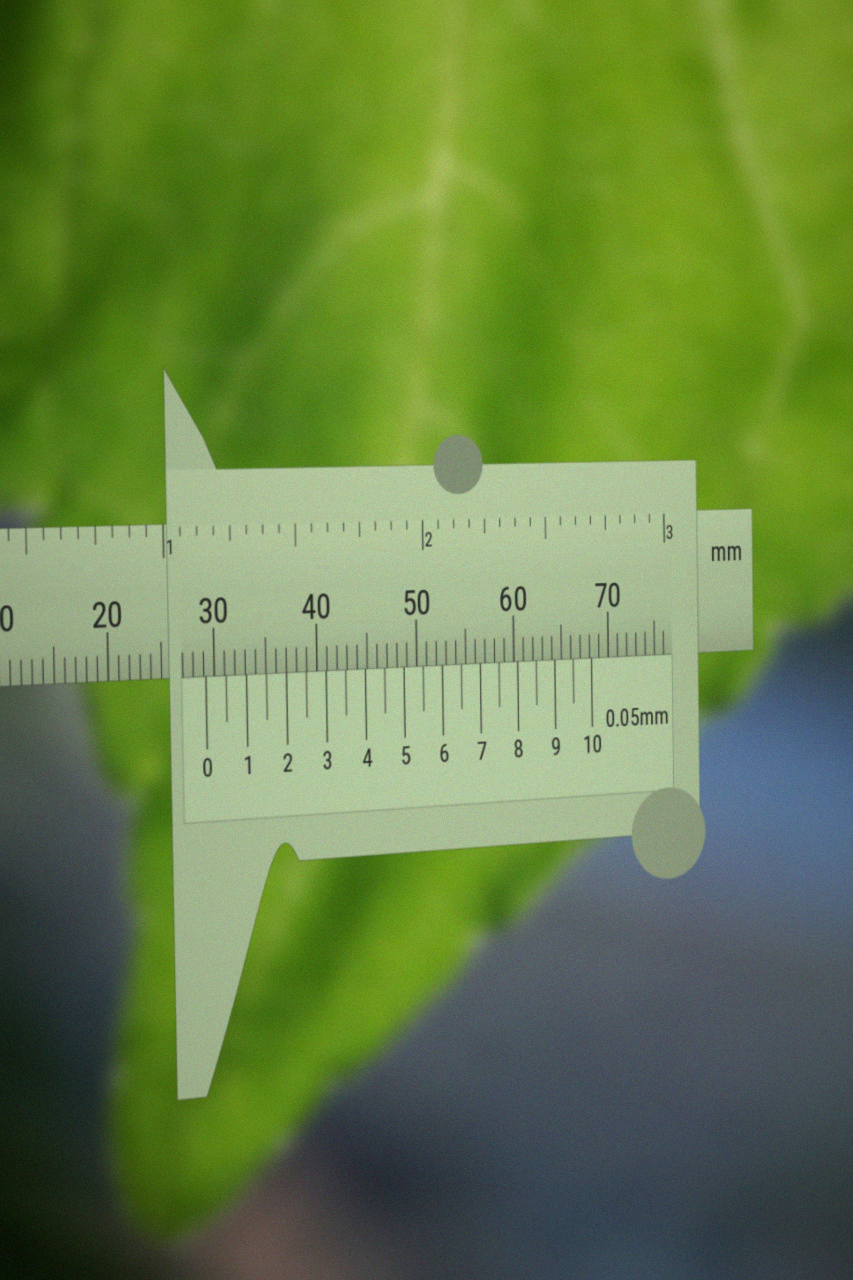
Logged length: 29.2 mm
